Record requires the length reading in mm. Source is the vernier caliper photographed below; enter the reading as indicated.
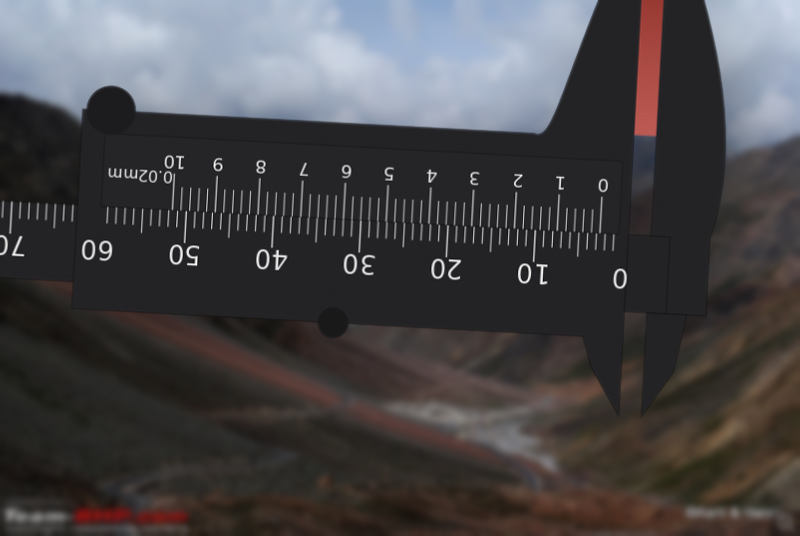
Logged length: 2.6 mm
